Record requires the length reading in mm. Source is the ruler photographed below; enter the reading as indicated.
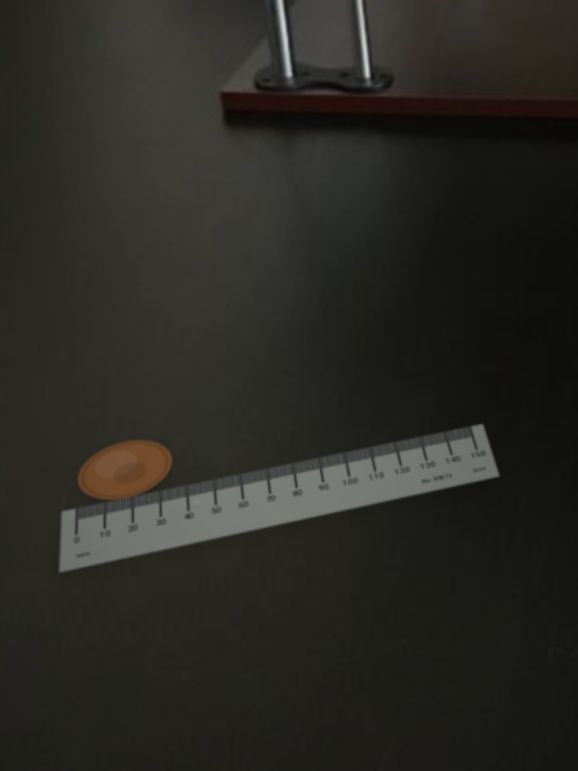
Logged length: 35 mm
